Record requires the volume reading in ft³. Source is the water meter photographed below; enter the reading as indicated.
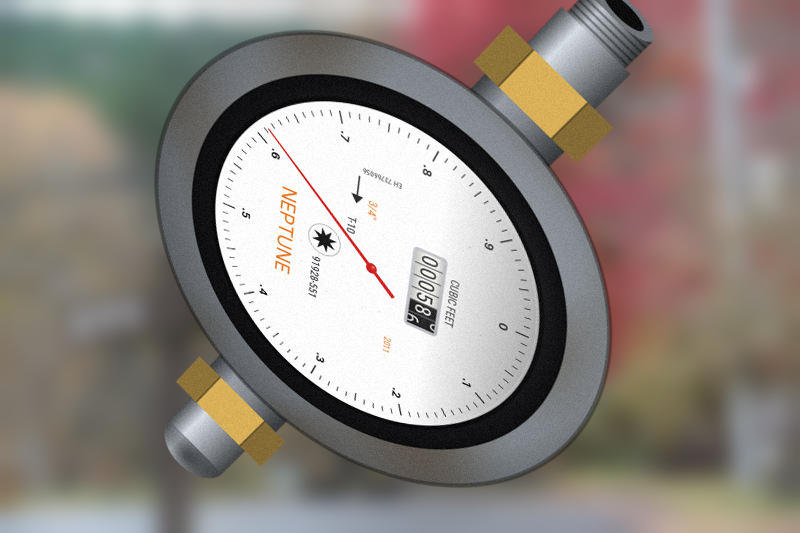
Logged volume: 585.61 ft³
